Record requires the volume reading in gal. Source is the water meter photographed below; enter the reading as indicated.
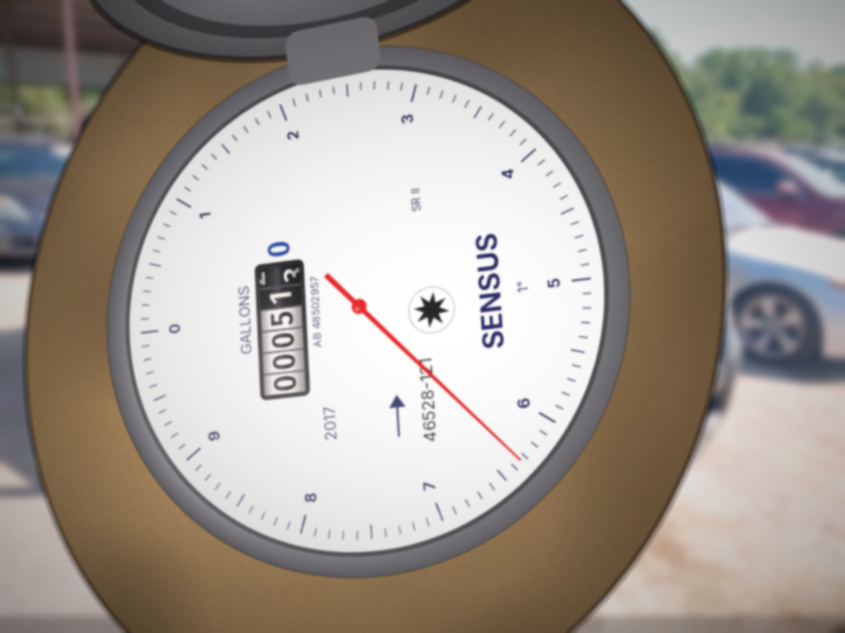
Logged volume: 5126.3 gal
